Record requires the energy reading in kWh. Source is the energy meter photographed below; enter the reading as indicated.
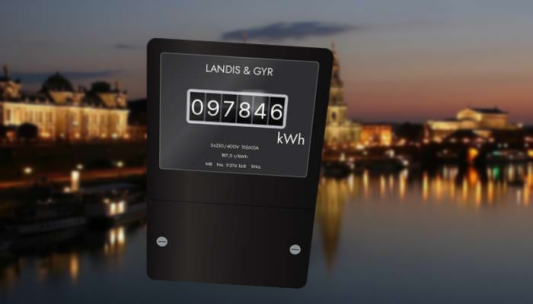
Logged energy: 97846 kWh
